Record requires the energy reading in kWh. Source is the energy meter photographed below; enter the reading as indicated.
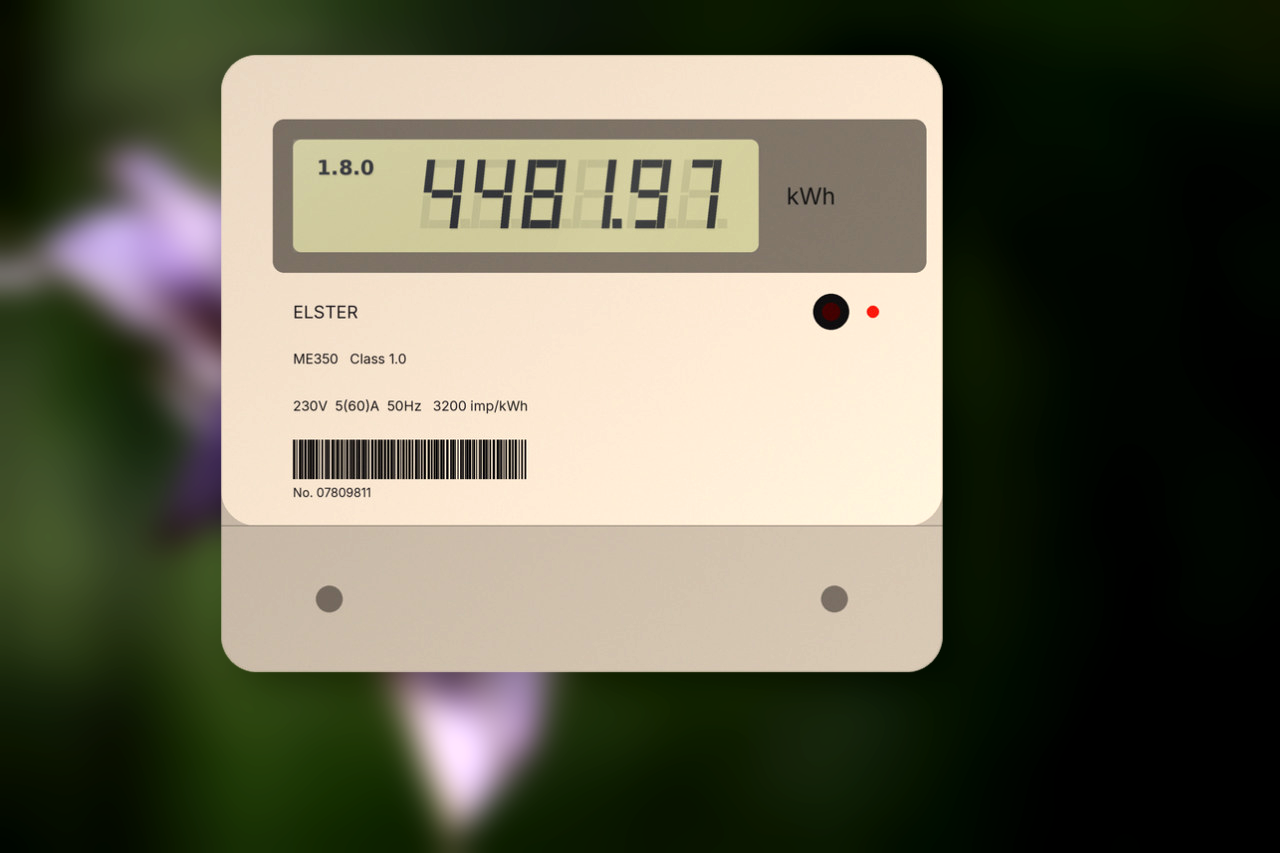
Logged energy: 4481.97 kWh
